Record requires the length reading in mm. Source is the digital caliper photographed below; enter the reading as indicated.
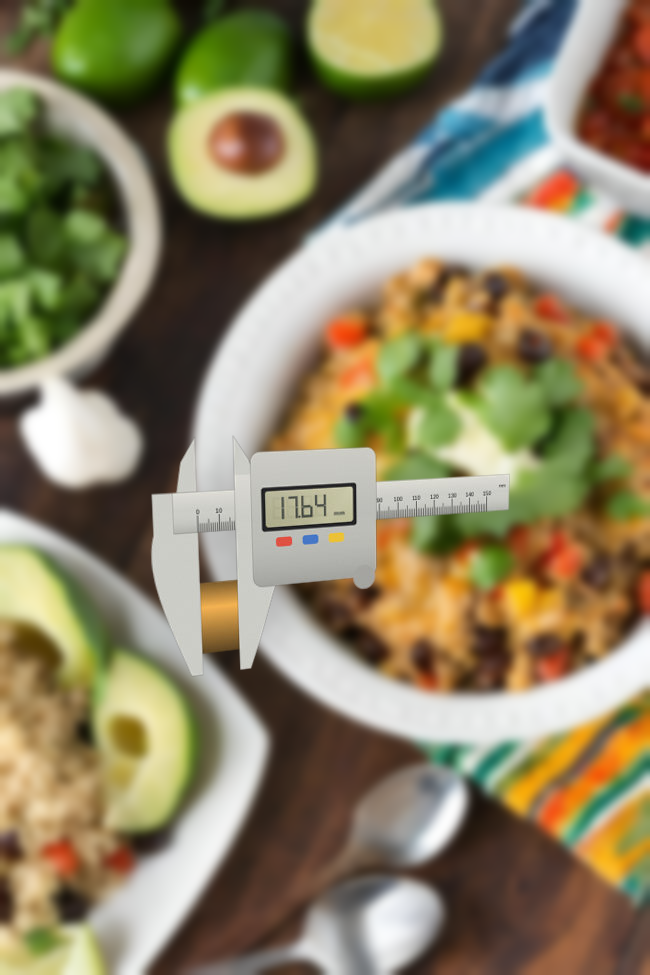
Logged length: 17.64 mm
